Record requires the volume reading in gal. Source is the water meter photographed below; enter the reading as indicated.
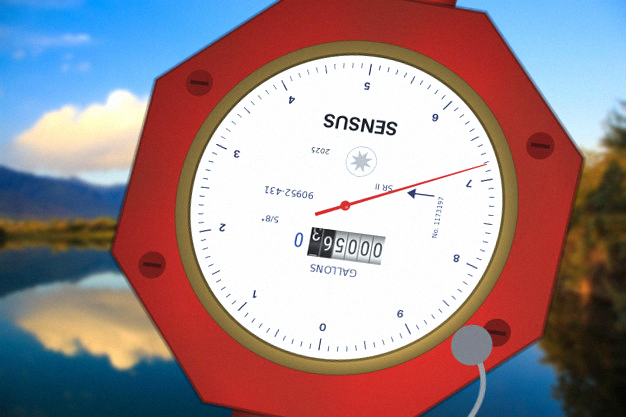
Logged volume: 5626.8 gal
